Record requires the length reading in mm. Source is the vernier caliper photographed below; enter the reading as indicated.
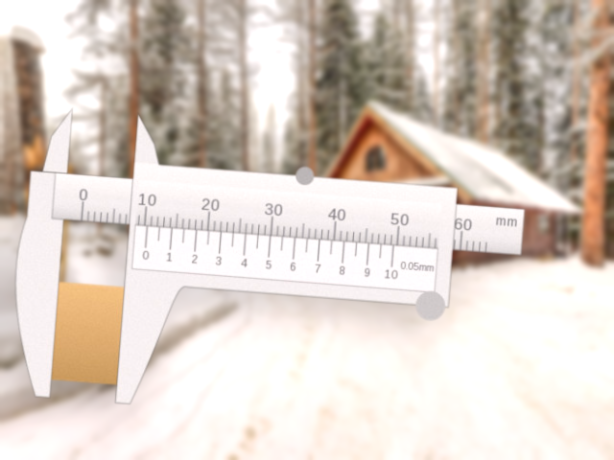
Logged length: 10.4 mm
